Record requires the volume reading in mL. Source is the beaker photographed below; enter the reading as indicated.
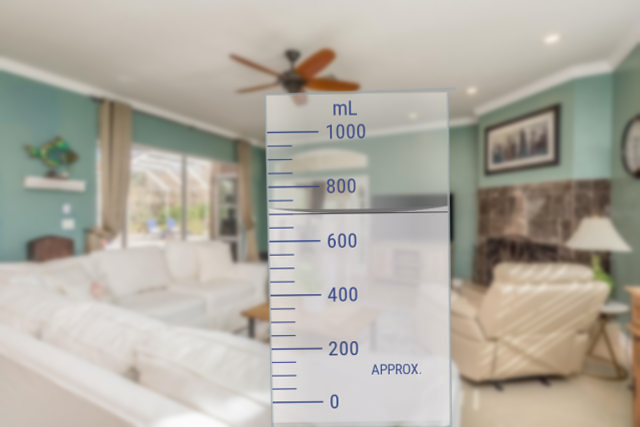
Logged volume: 700 mL
